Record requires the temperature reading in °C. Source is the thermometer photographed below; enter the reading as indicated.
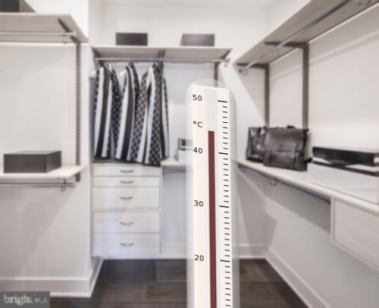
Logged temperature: 44 °C
